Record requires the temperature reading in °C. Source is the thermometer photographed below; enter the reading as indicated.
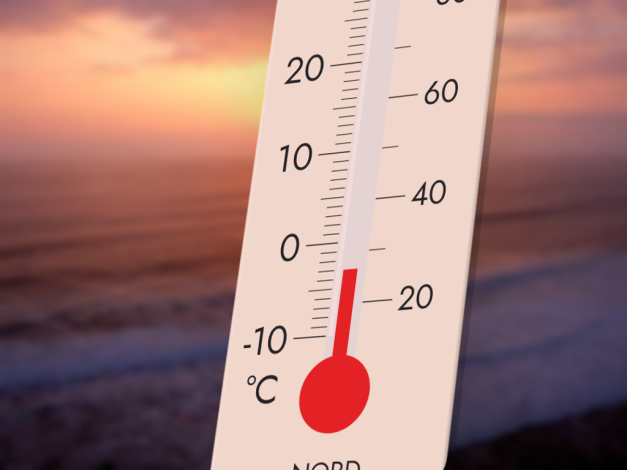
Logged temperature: -3 °C
